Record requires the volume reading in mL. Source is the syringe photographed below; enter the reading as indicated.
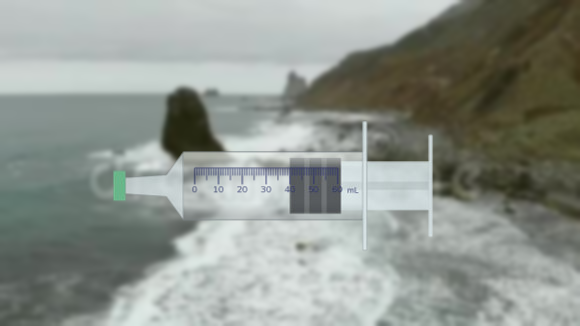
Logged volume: 40 mL
